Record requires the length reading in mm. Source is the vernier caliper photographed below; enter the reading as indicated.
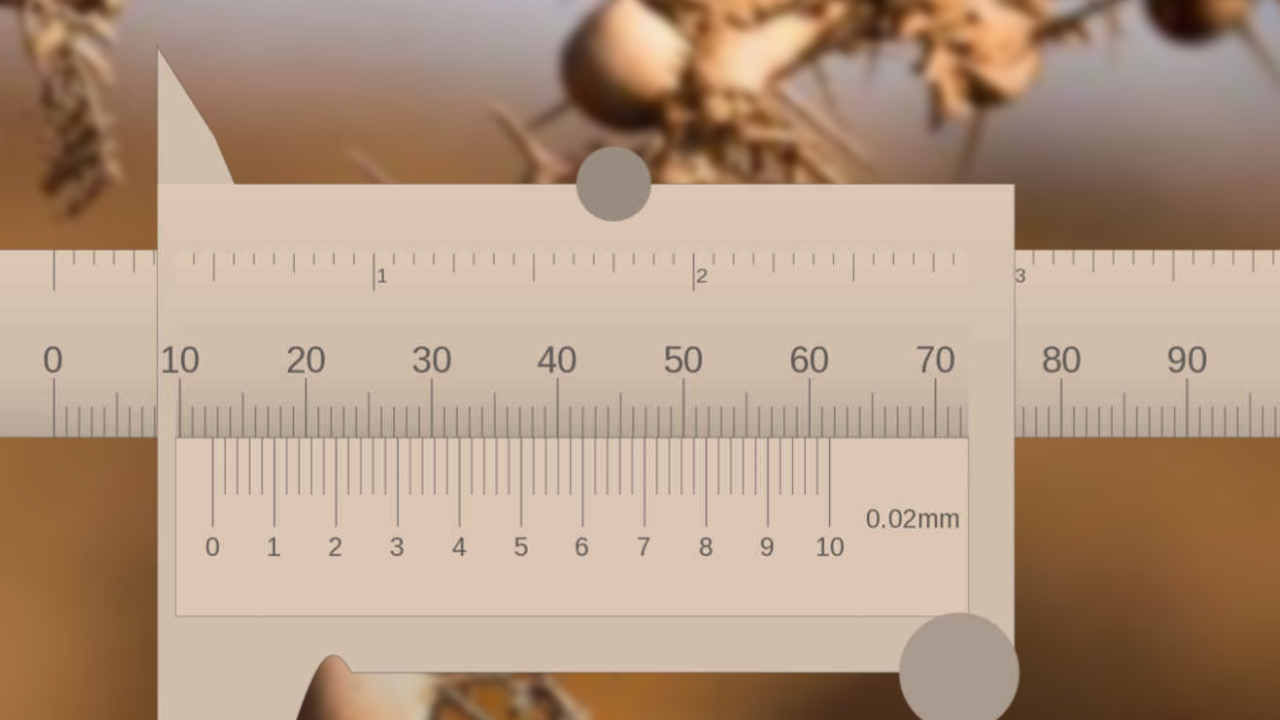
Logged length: 12.6 mm
